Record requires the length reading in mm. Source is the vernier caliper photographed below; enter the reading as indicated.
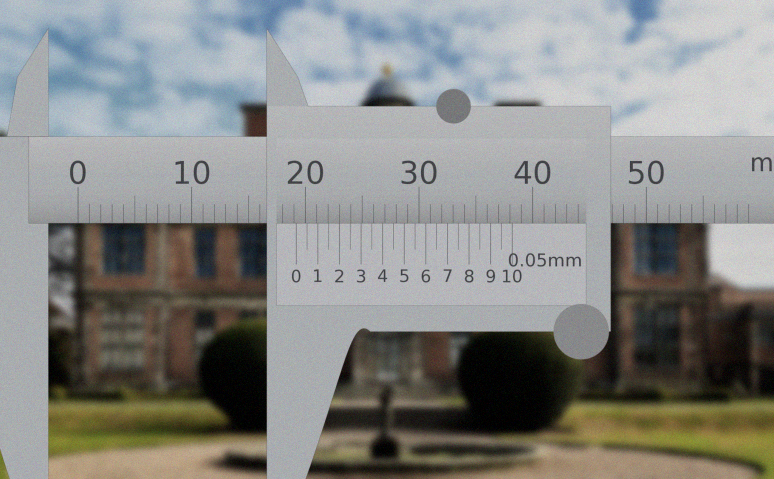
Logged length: 19.2 mm
